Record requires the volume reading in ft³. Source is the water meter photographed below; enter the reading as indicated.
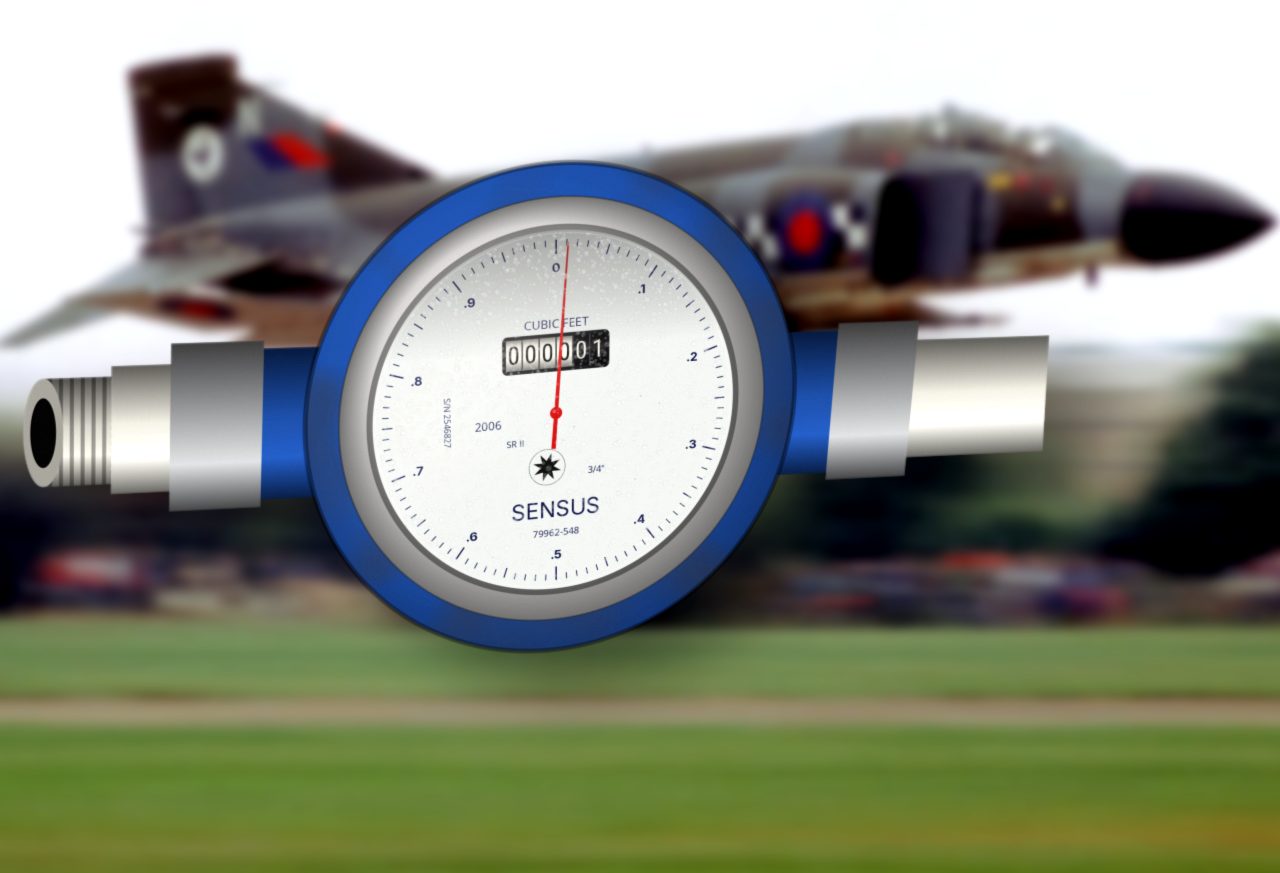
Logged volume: 1.01 ft³
